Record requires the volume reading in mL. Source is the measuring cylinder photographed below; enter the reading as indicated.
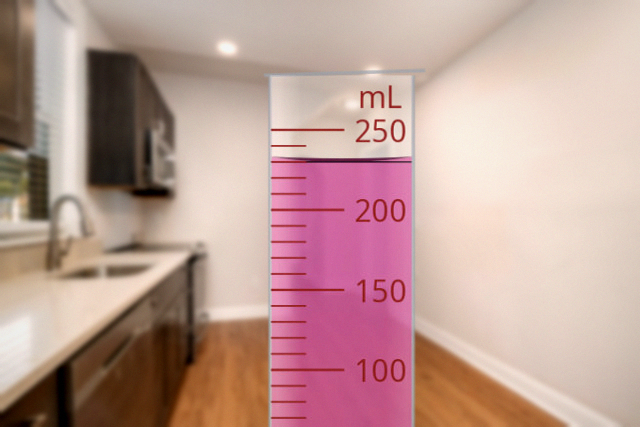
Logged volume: 230 mL
